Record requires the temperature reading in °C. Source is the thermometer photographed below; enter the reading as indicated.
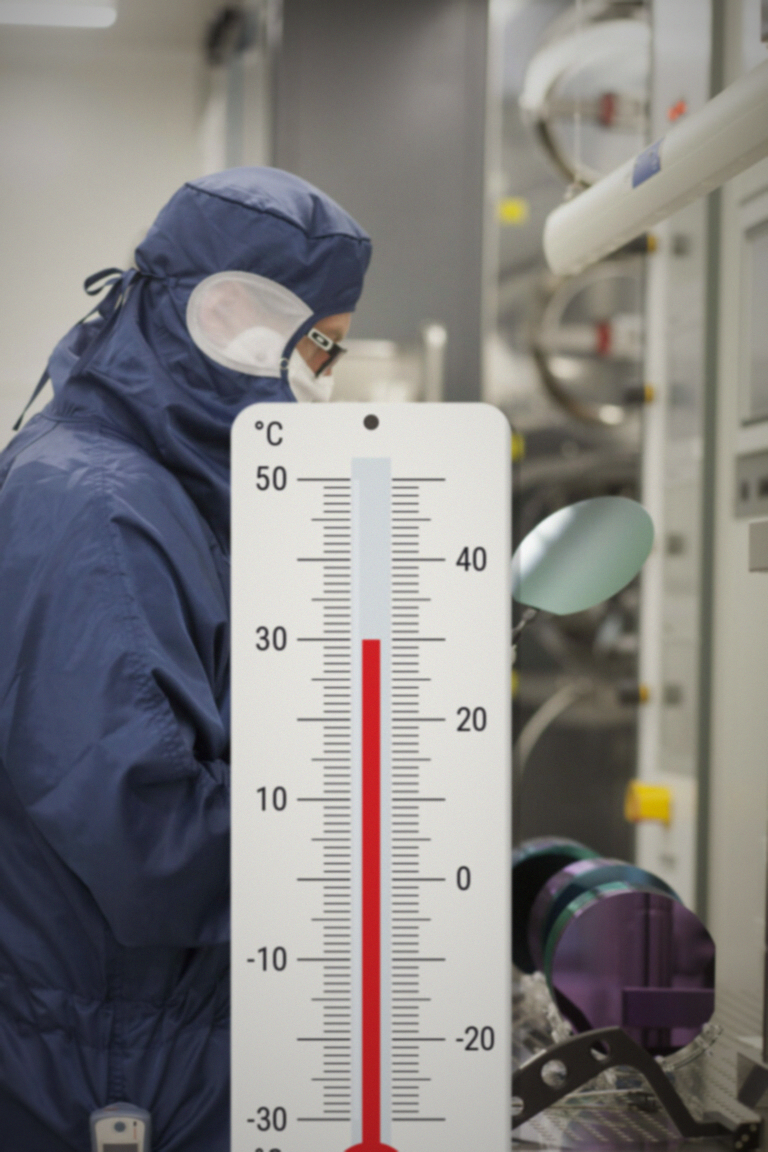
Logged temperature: 30 °C
